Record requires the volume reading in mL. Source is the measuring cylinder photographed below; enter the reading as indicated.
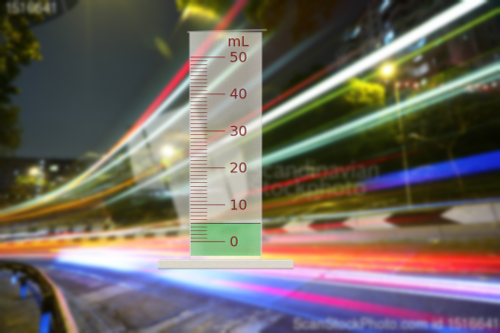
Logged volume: 5 mL
